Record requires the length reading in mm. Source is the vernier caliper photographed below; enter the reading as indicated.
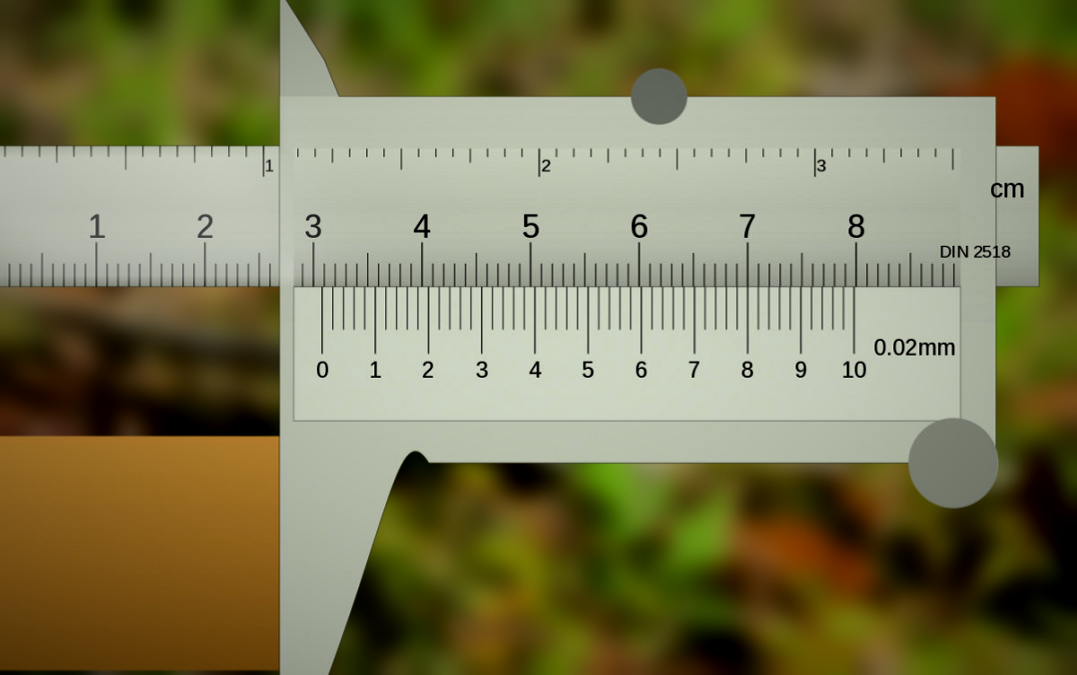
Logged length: 30.8 mm
